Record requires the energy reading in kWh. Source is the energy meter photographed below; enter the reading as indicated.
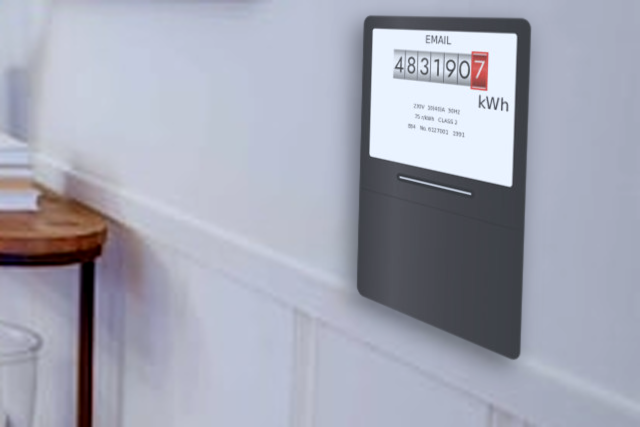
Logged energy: 483190.7 kWh
